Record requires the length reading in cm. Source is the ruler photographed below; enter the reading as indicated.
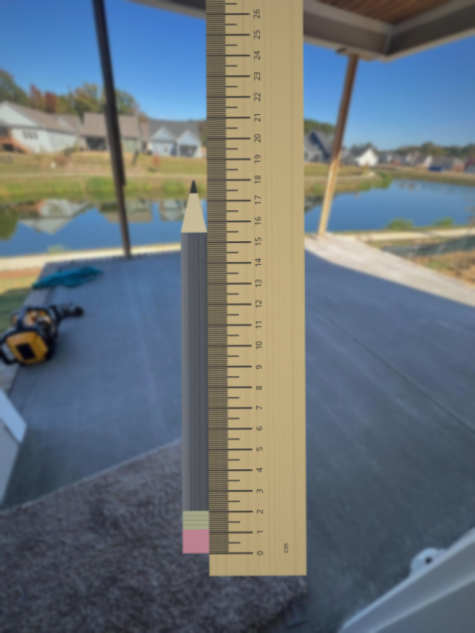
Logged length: 18 cm
